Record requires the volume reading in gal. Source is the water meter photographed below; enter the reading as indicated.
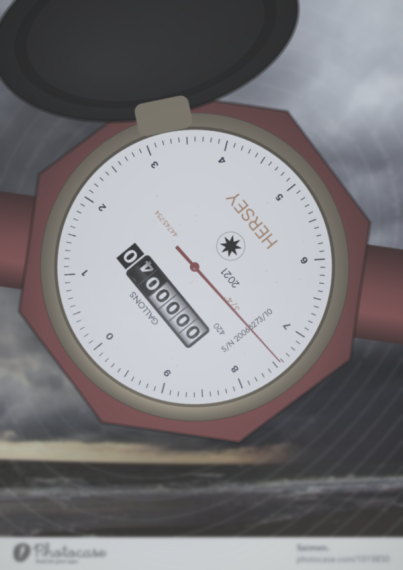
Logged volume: 37.4 gal
